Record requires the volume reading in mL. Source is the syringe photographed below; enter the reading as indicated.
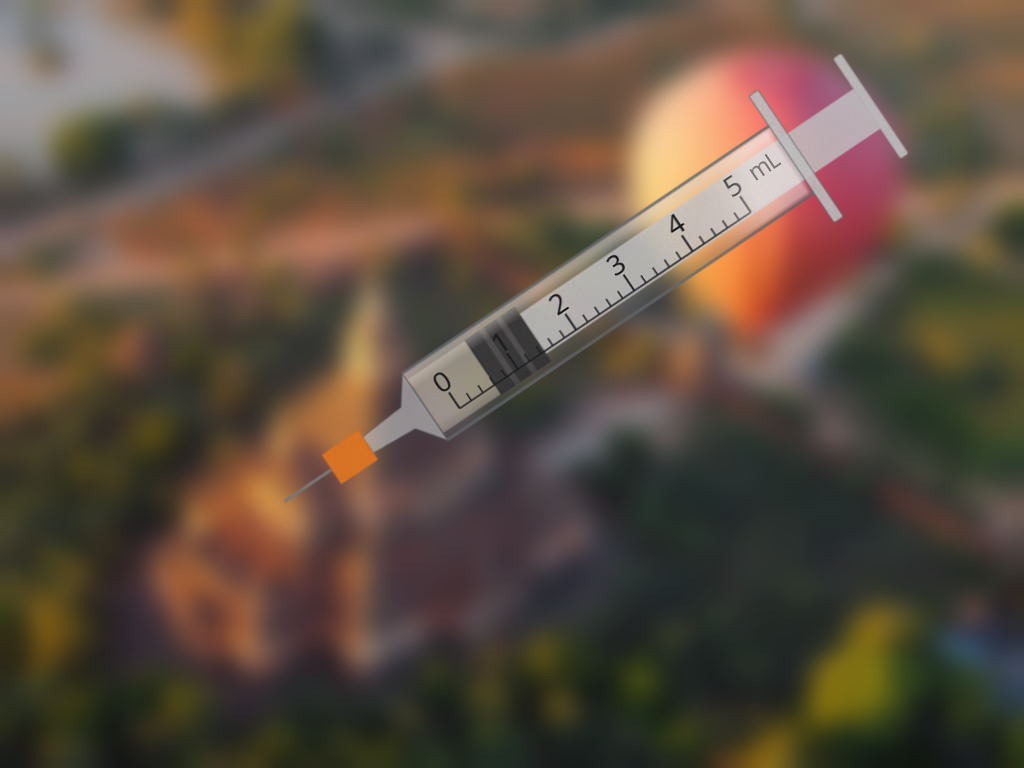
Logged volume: 0.6 mL
